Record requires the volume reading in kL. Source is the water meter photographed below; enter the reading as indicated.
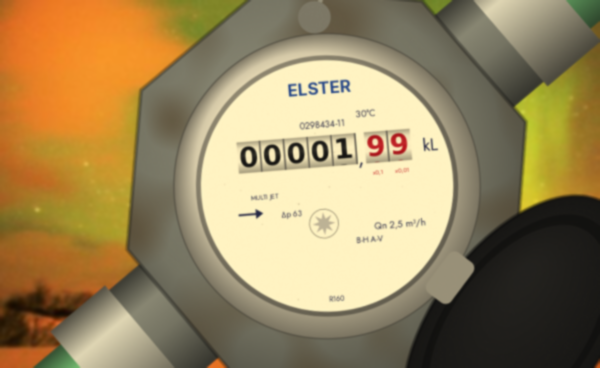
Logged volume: 1.99 kL
